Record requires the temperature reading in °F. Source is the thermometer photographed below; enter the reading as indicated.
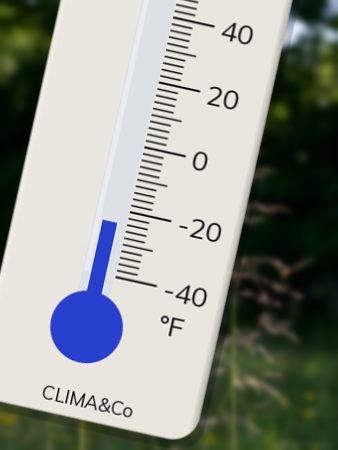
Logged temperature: -24 °F
